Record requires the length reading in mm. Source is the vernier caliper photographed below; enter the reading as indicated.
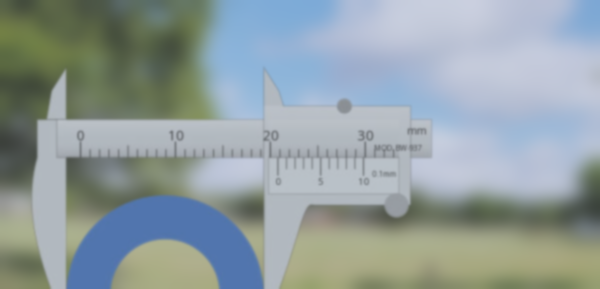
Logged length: 20.8 mm
